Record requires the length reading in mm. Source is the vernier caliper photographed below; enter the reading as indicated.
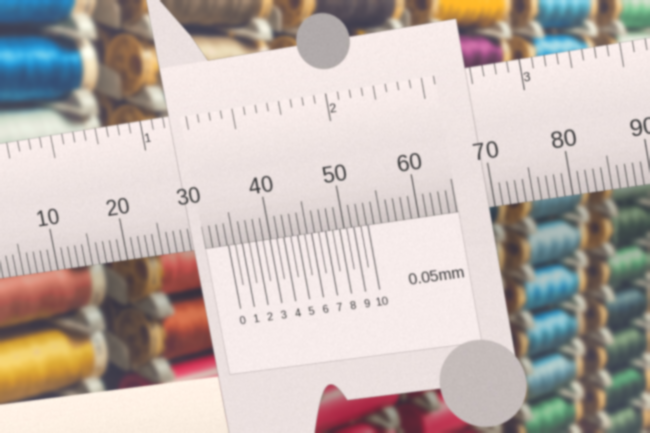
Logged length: 34.2 mm
